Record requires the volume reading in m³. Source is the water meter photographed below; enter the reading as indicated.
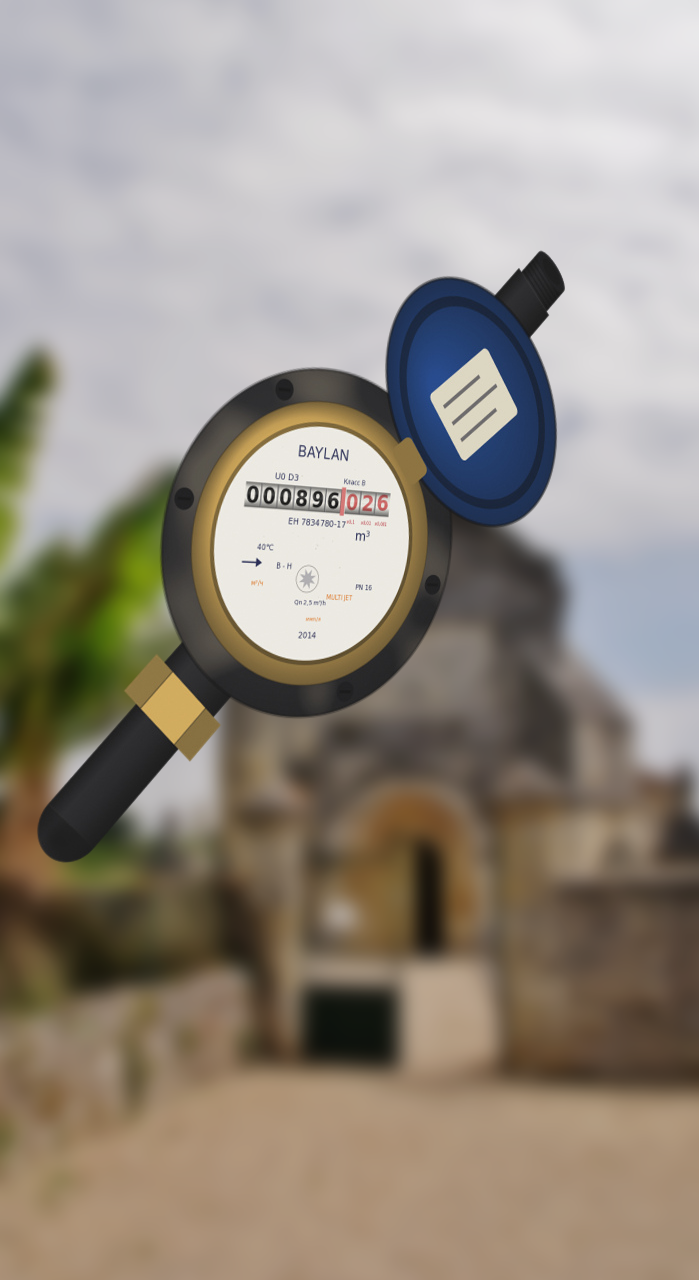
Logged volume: 896.026 m³
